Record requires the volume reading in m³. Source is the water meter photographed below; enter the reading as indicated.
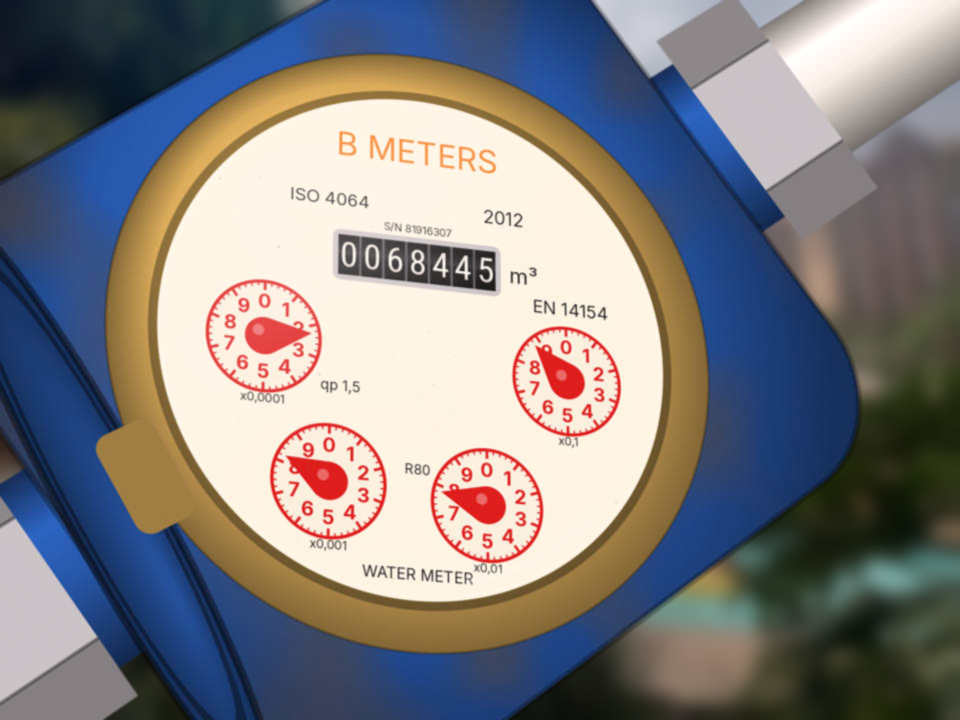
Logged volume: 68445.8782 m³
